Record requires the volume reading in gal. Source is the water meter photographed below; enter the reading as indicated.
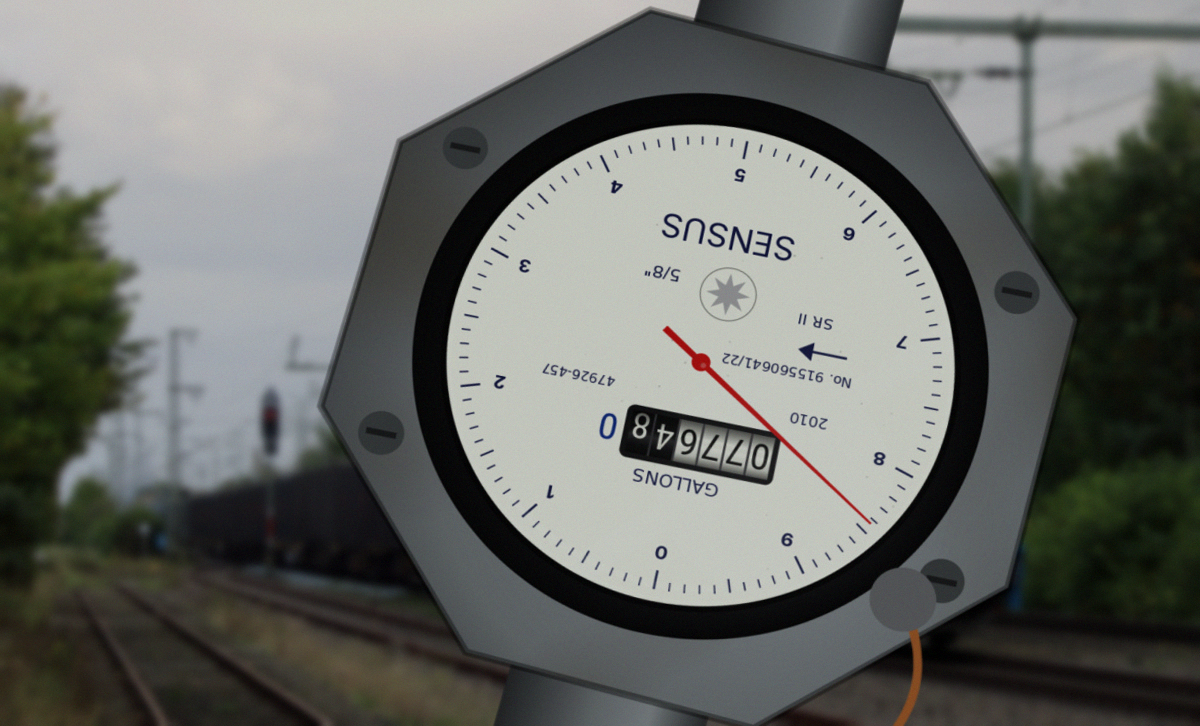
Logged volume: 776478.4 gal
